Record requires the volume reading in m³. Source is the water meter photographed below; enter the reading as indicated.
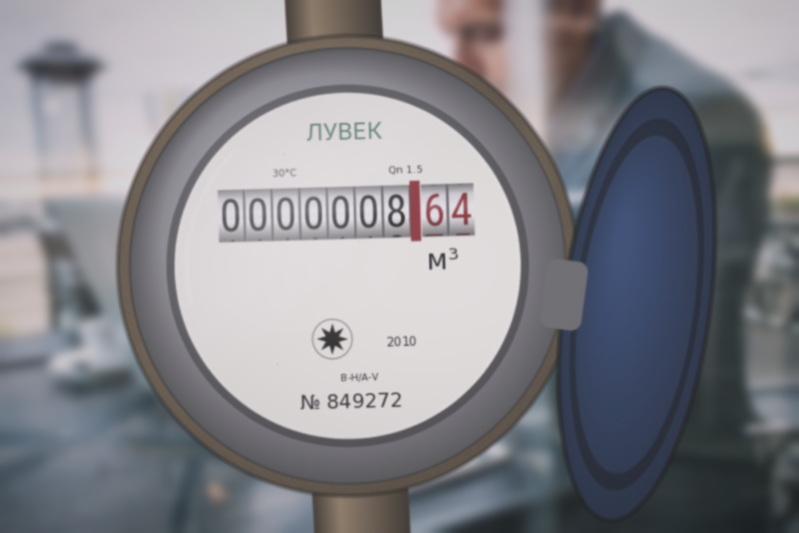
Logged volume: 8.64 m³
